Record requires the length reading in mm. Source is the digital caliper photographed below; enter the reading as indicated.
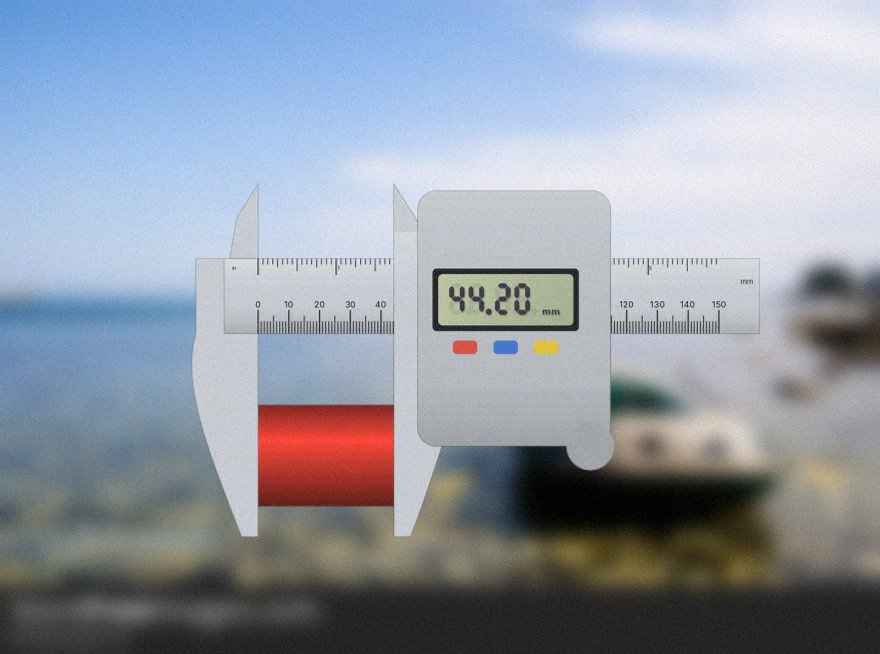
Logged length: 44.20 mm
